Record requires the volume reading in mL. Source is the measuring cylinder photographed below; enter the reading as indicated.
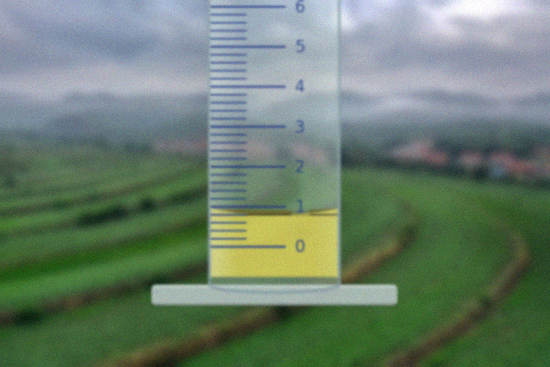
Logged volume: 0.8 mL
